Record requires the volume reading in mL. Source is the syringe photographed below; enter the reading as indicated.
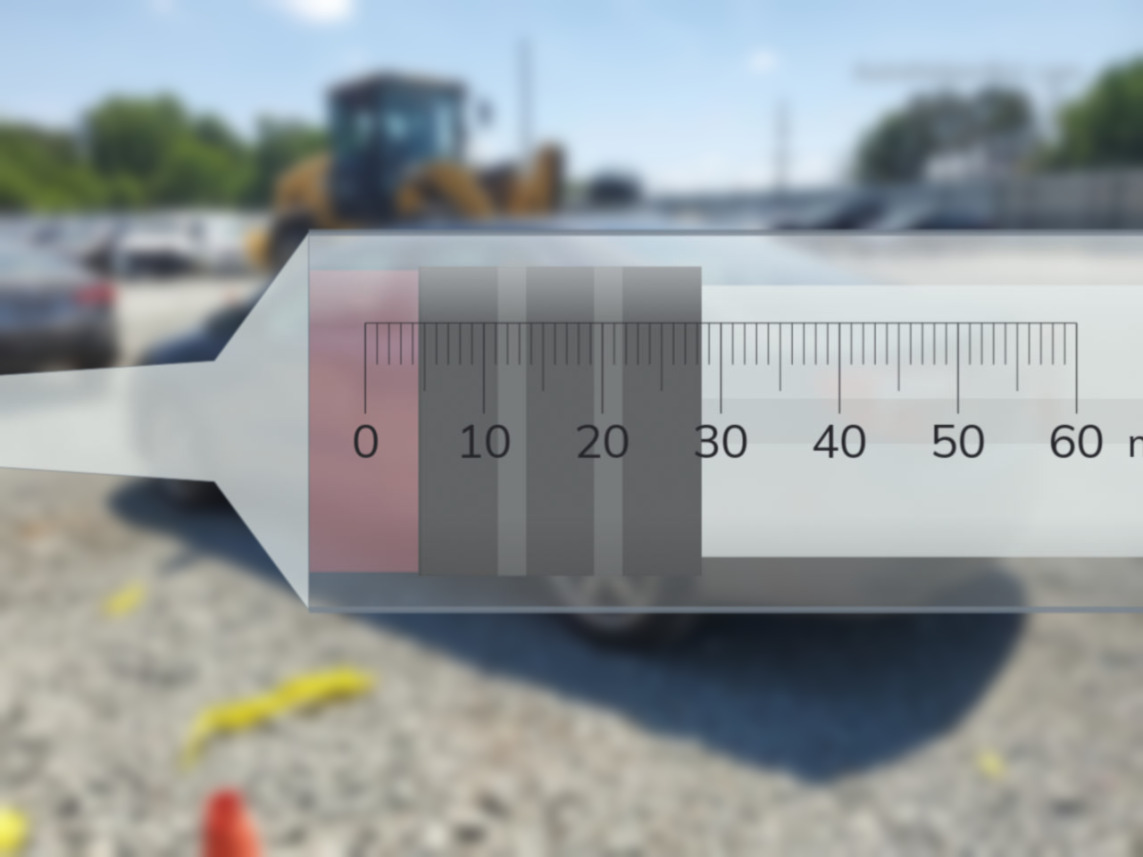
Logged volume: 4.5 mL
